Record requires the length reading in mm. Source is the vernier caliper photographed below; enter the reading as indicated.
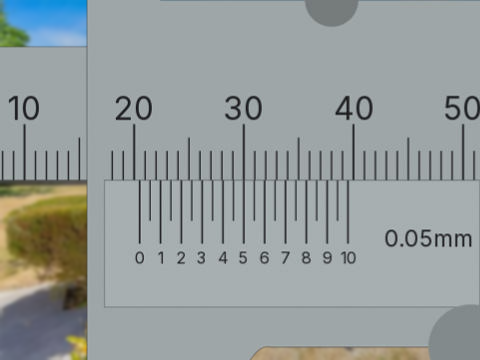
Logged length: 20.5 mm
